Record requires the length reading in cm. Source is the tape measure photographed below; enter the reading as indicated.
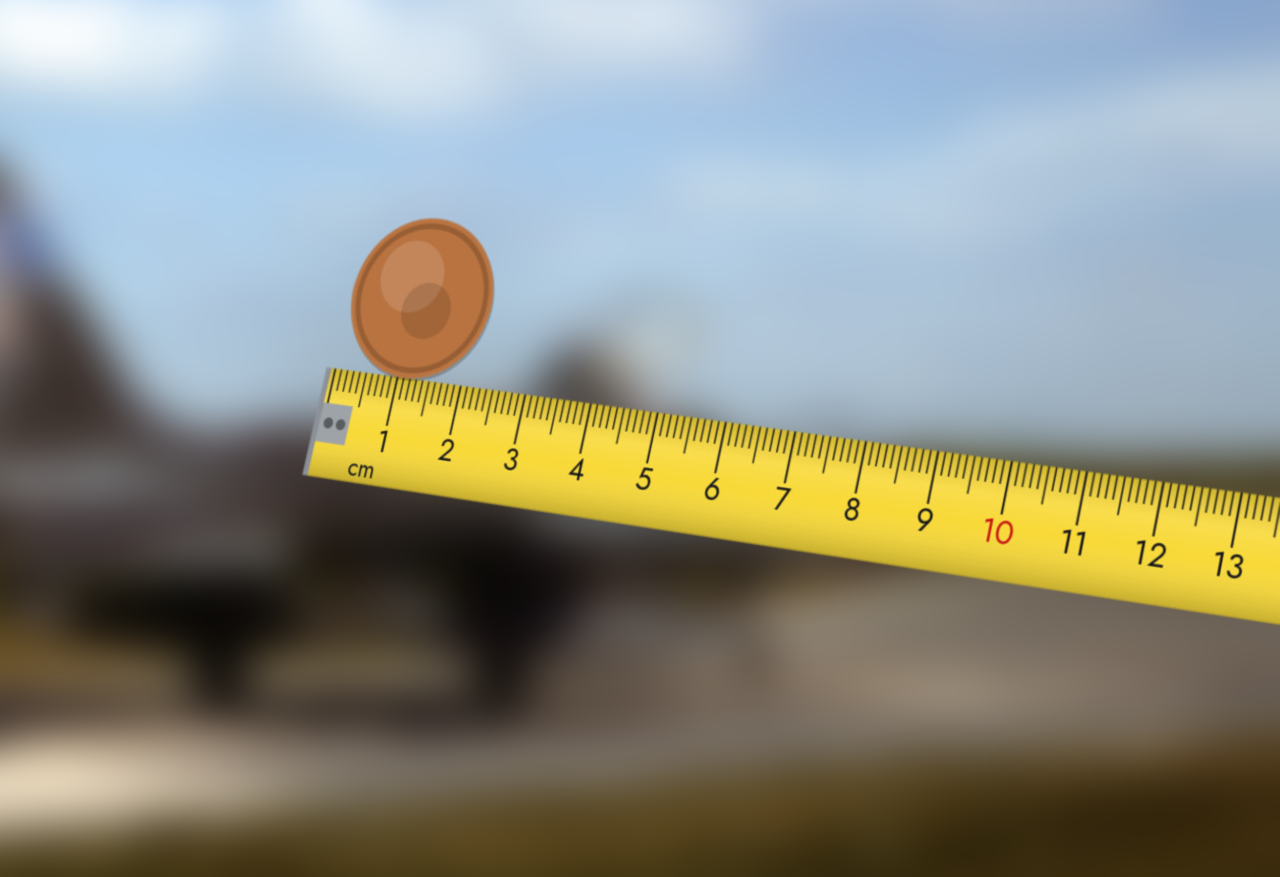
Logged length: 2.2 cm
